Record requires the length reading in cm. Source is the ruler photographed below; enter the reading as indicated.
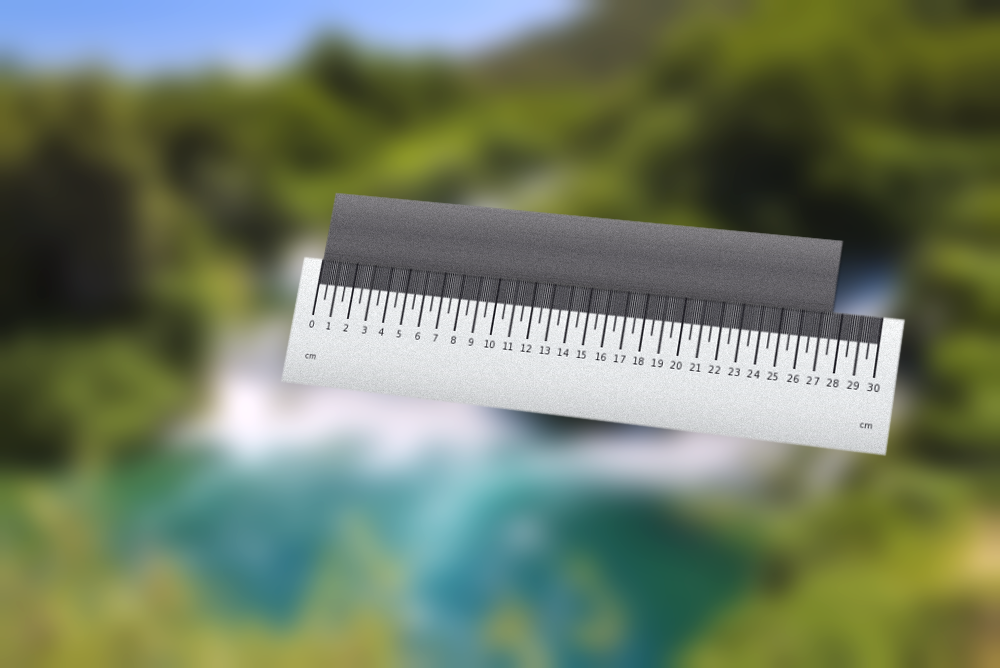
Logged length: 27.5 cm
